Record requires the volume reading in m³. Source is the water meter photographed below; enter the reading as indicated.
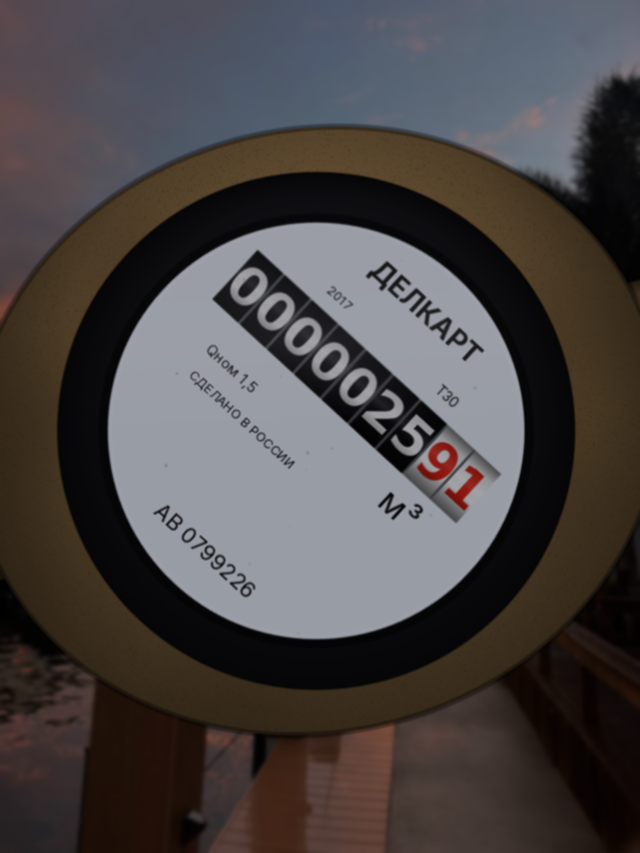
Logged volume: 25.91 m³
